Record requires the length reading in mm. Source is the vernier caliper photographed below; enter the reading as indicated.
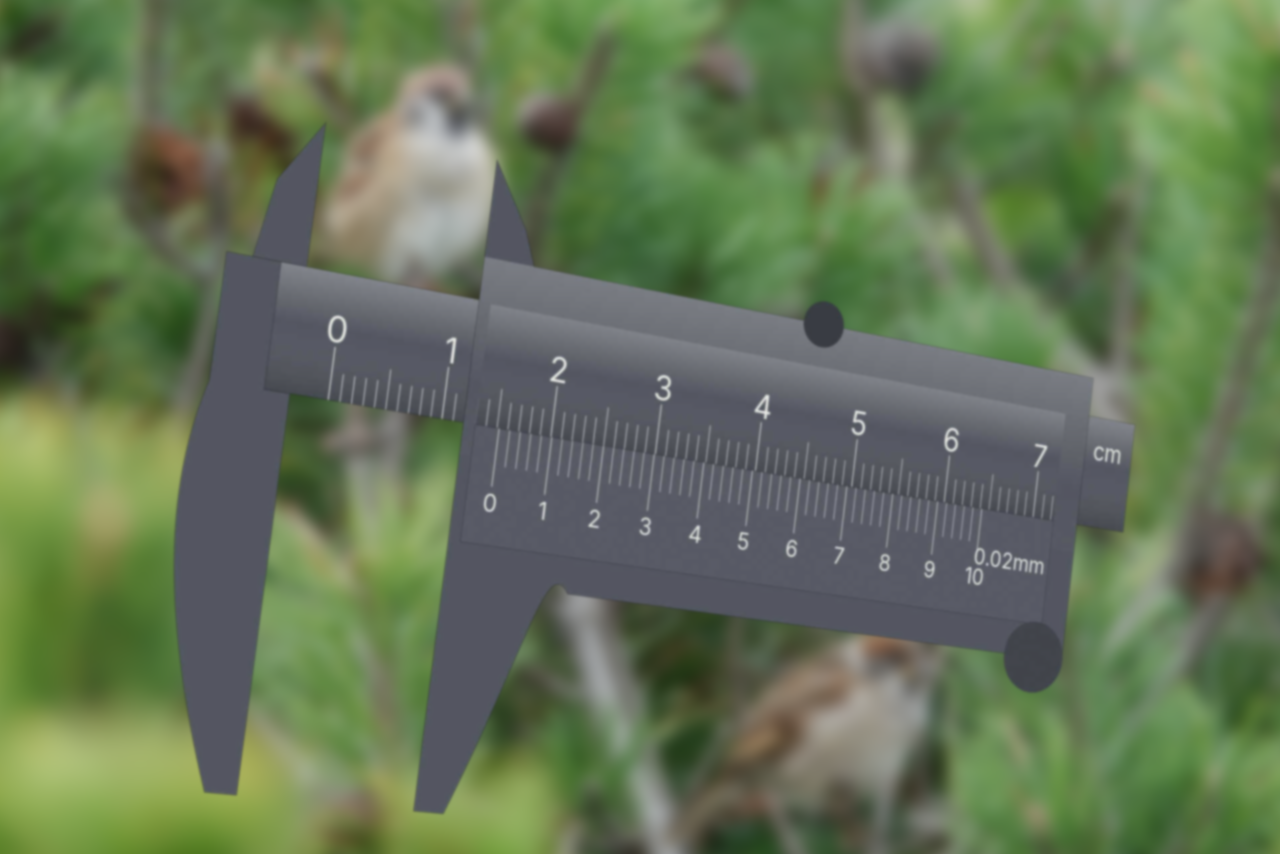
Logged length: 15.2 mm
